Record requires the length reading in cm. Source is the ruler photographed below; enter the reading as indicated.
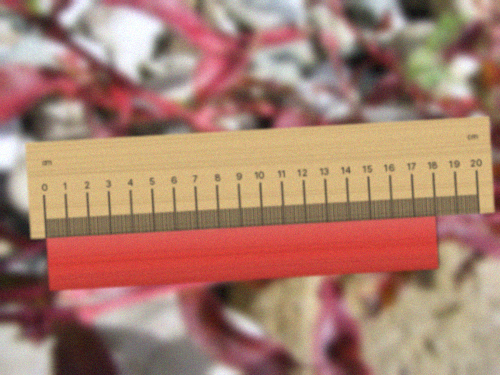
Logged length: 18 cm
